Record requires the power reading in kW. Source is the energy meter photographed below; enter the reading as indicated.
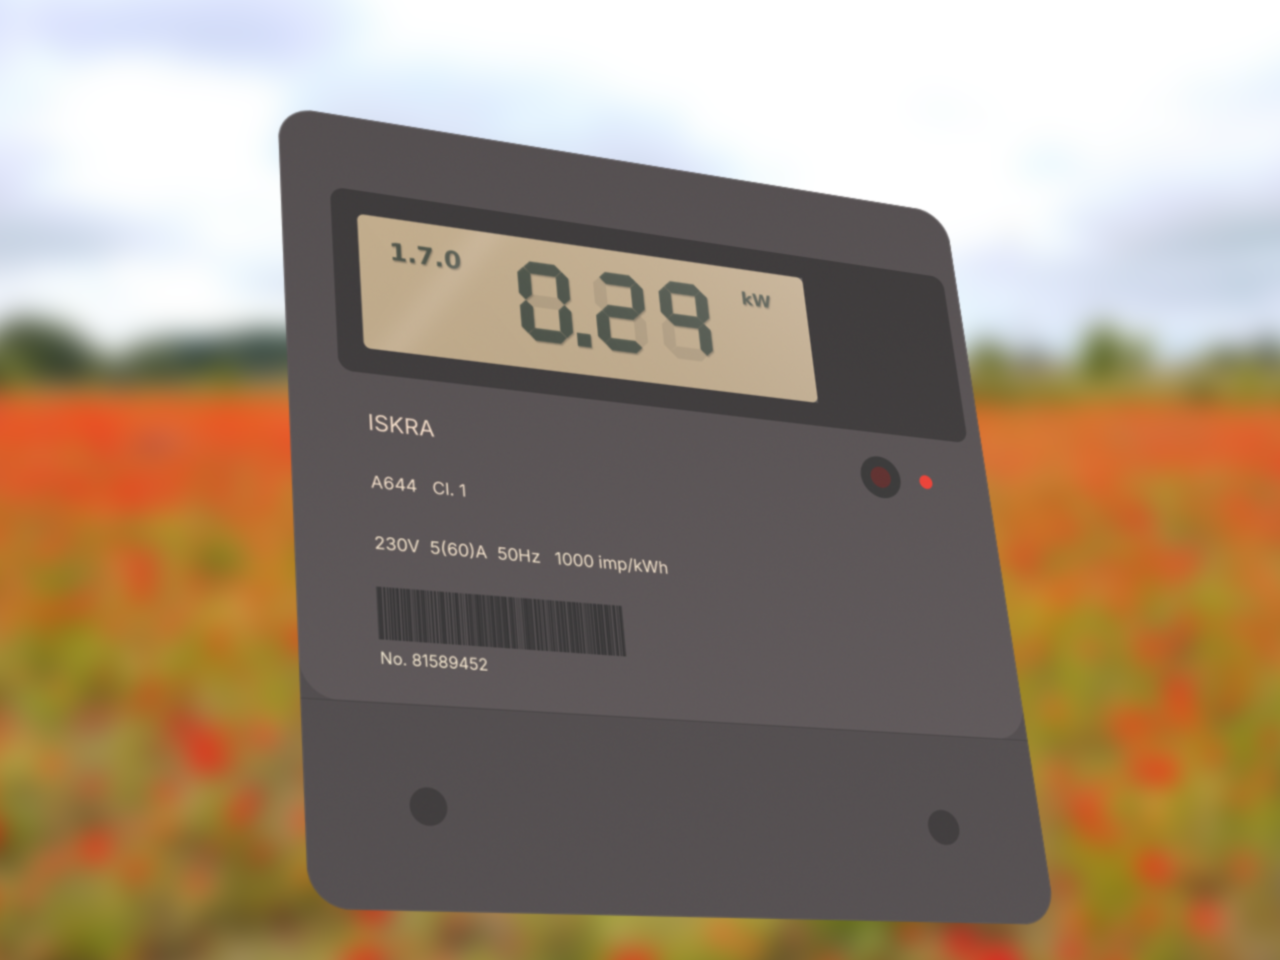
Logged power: 0.29 kW
